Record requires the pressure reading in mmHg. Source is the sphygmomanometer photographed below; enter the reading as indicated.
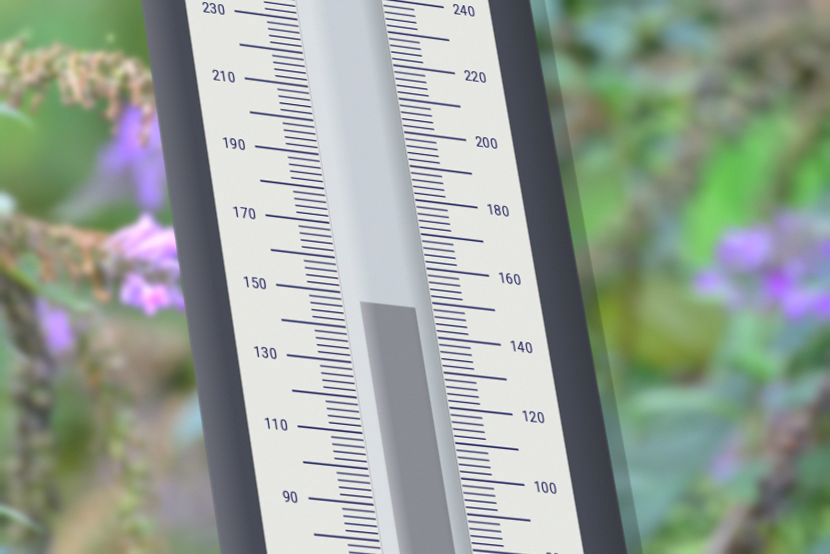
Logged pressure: 148 mmHg
